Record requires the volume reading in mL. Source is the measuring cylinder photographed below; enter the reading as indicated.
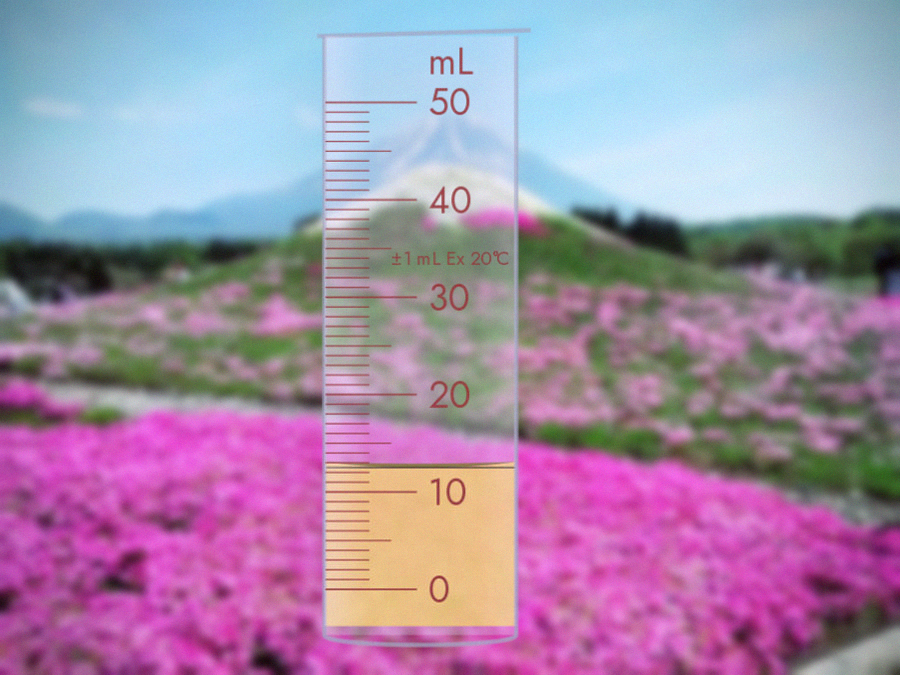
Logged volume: 12.5 mL
